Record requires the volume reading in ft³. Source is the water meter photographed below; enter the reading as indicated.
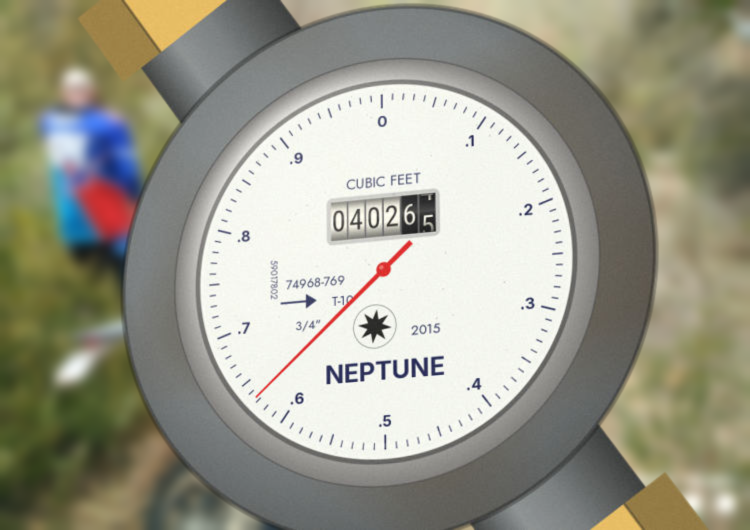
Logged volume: 40264.63 ft³
